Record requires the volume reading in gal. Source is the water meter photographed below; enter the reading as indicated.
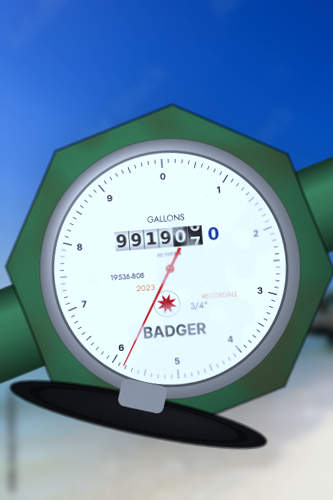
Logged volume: 9919065.8 gal
